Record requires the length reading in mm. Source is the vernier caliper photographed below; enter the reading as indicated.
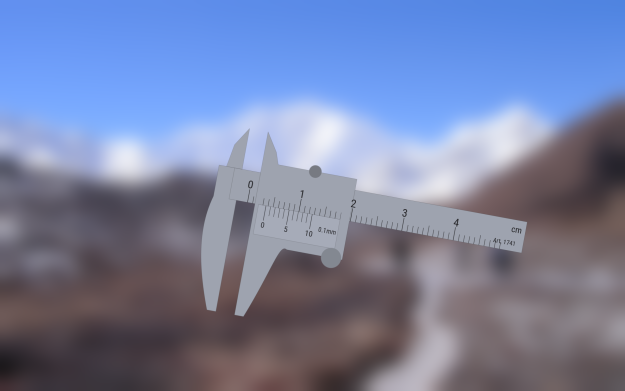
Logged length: 3.6 mm
